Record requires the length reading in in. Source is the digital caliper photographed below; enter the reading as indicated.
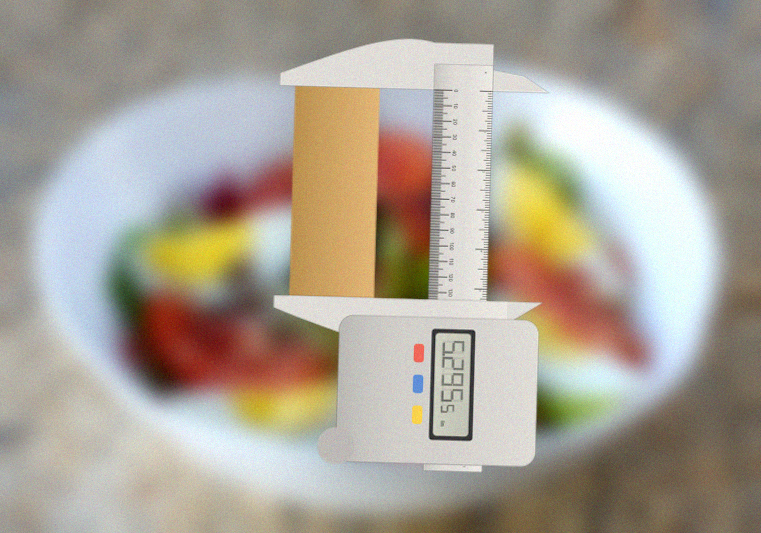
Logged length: 5.2955 in
